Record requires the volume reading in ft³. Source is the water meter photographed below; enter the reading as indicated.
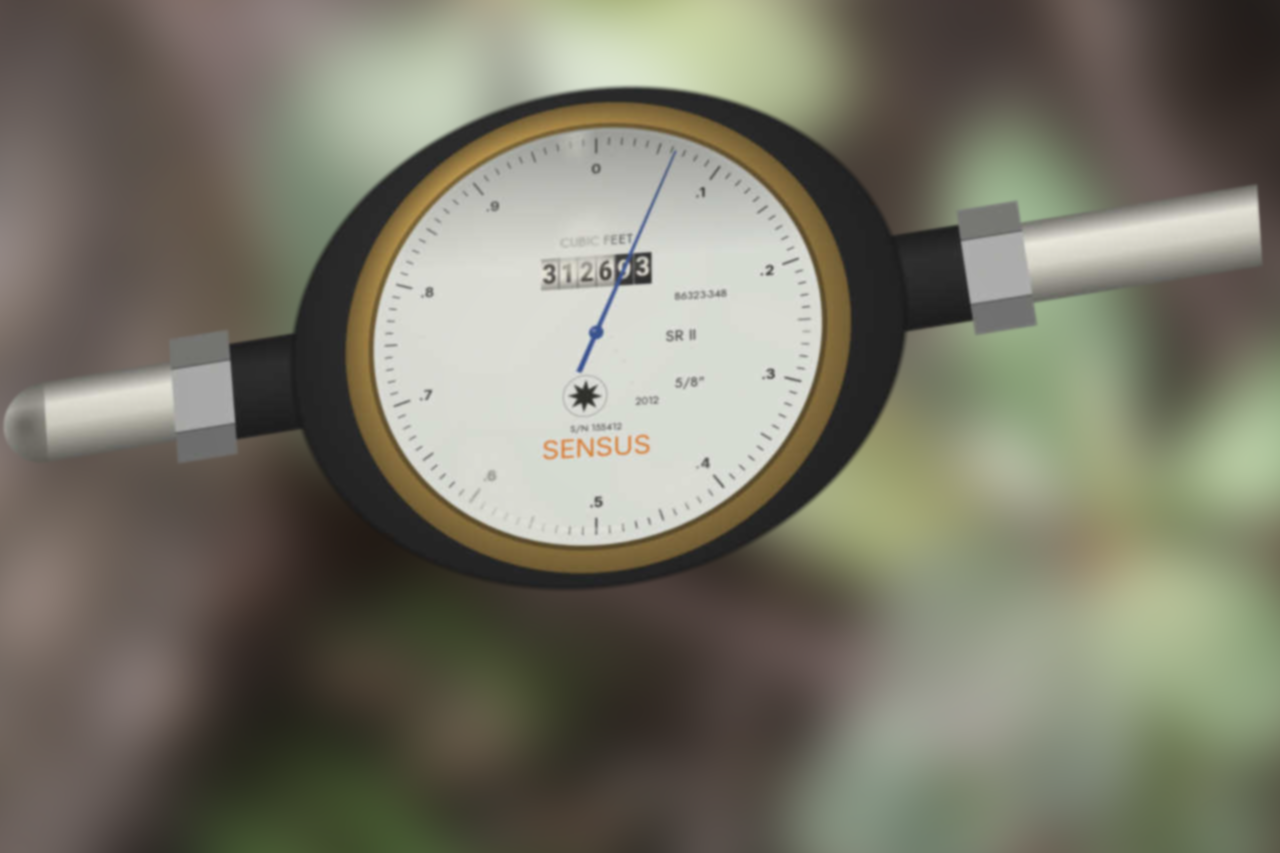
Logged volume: 312693.06 ft³
